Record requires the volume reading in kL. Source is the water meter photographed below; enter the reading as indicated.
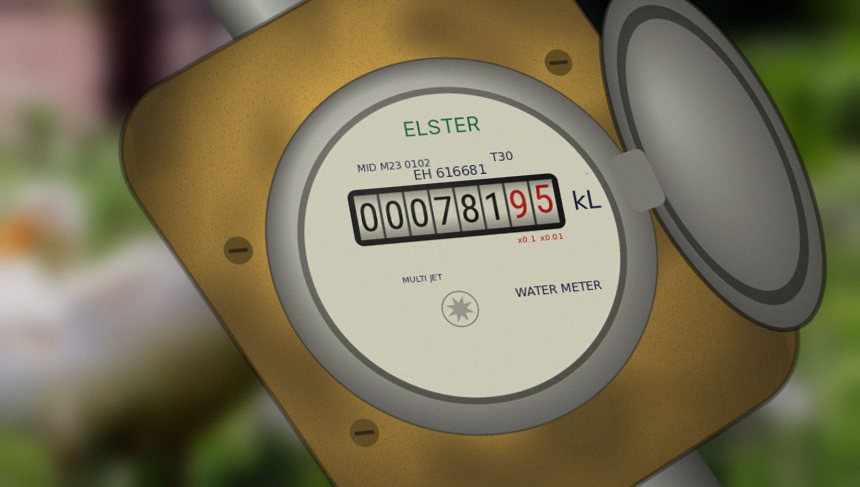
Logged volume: 781.95 kL
